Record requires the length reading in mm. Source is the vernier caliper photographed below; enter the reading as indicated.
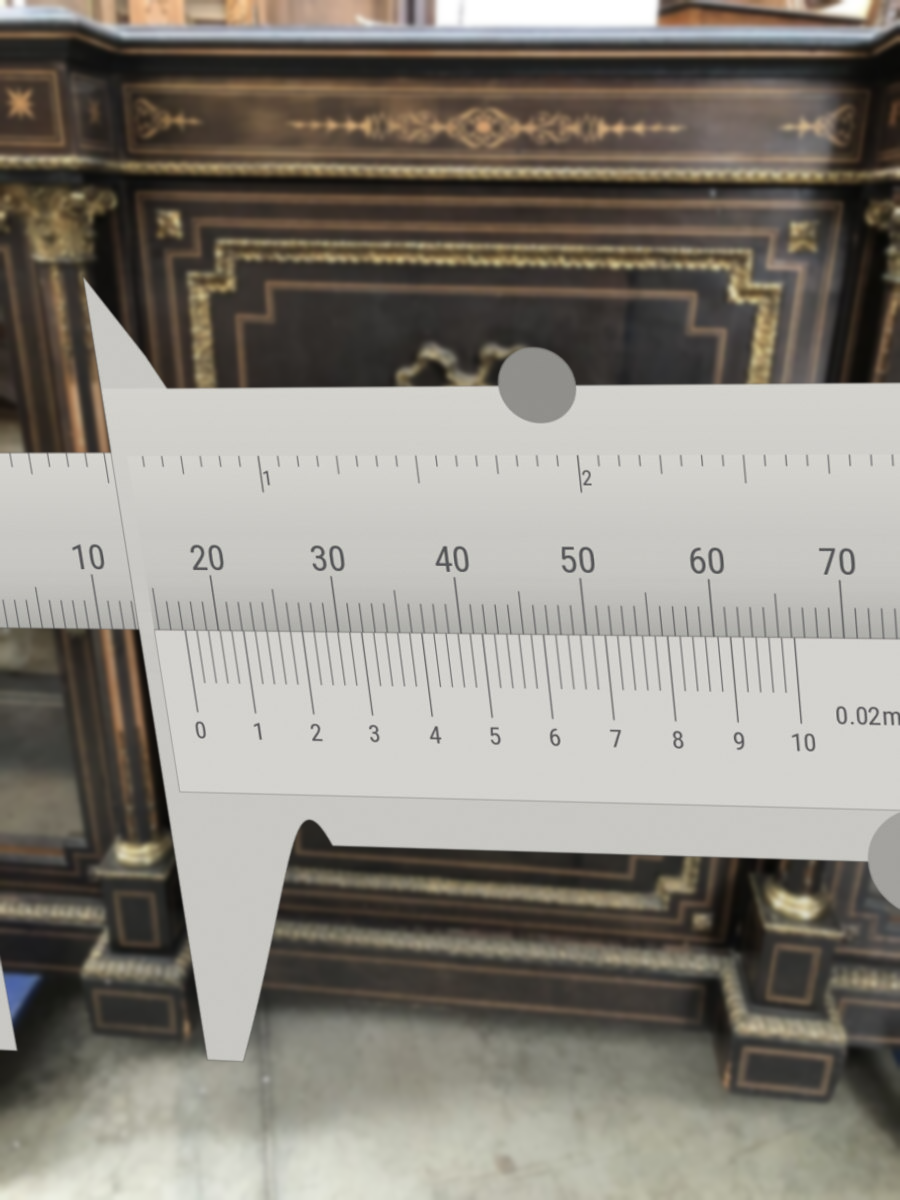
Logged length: 17.2 mm
